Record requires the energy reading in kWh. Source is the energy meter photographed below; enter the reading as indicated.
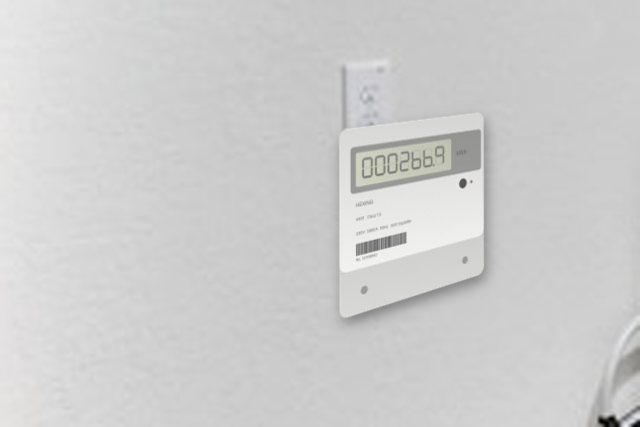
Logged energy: 266.9 kWh
